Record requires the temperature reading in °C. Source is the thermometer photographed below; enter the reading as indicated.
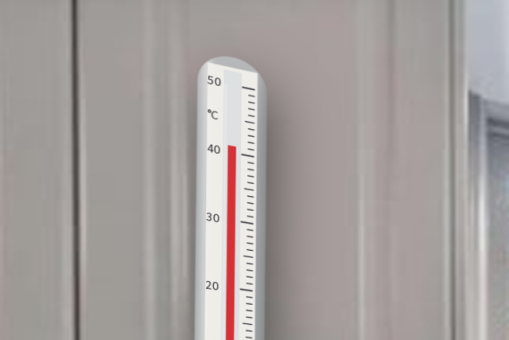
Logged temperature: 41 °C
